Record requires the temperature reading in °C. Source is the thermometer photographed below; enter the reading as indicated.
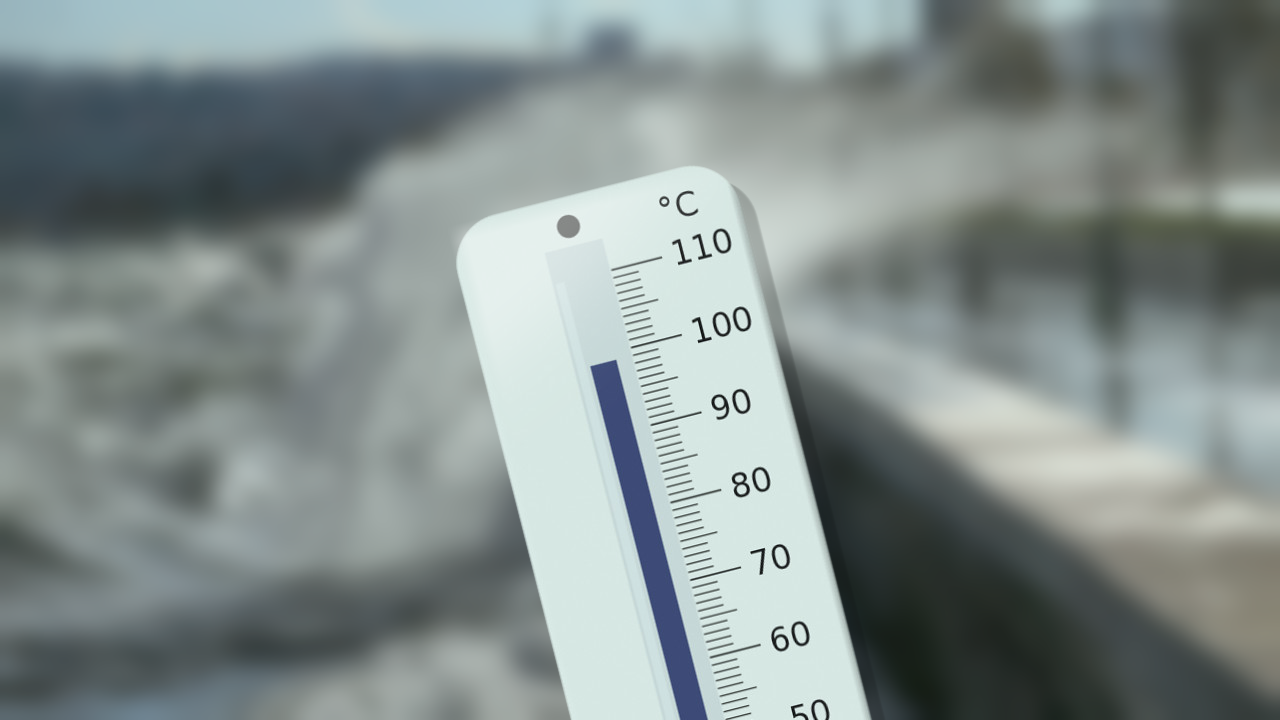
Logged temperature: 99 °C
